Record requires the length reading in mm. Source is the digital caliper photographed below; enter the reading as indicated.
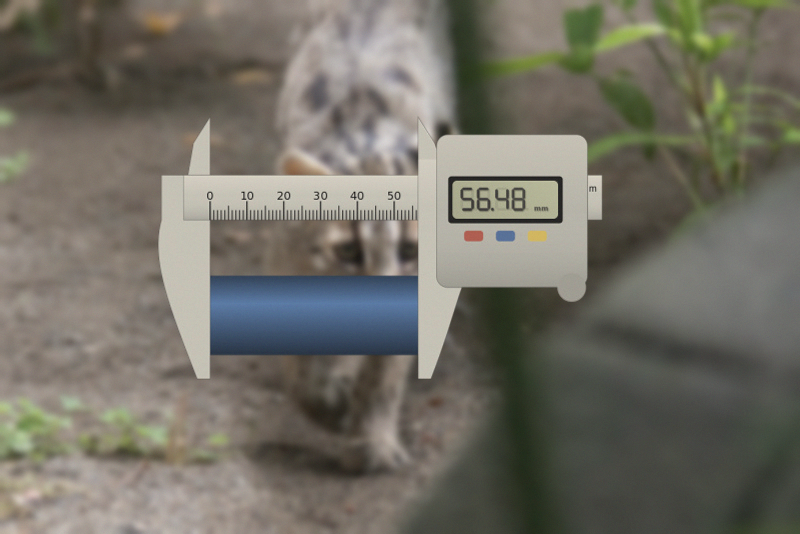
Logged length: 56.48 mm
